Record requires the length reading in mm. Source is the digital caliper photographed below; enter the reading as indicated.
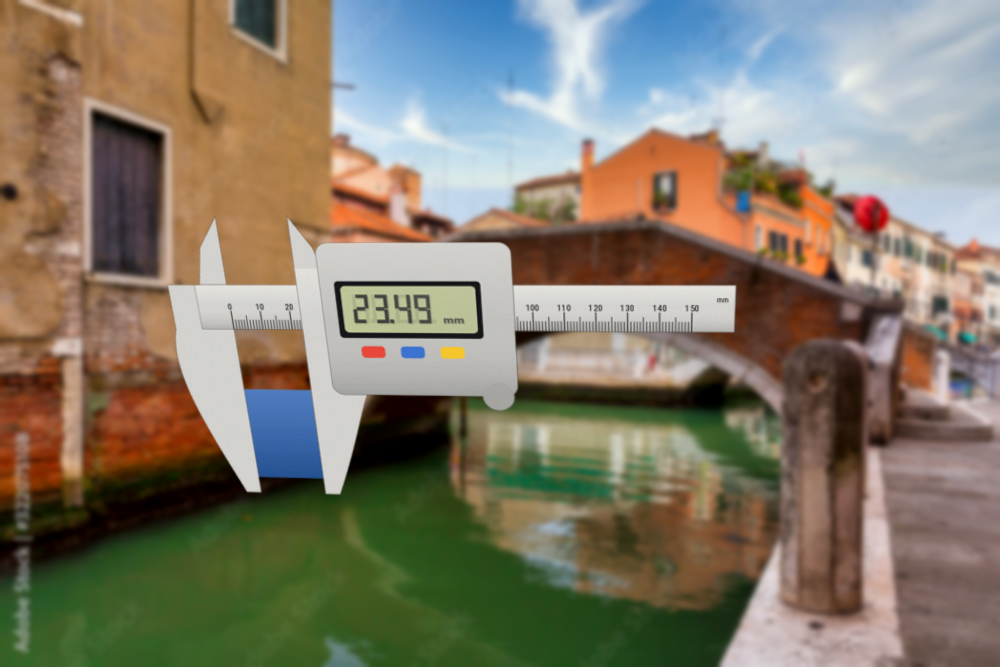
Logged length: 23.49 mm
